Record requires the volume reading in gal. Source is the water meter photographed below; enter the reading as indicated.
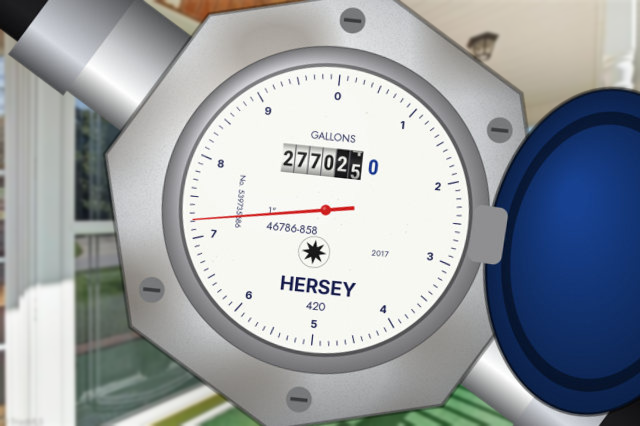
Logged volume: 2770247.2 gal
